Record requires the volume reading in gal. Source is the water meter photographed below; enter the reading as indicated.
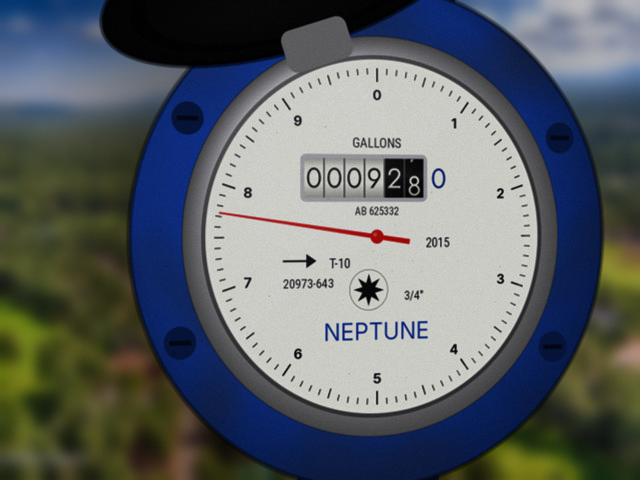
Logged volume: 9277.7 gal
